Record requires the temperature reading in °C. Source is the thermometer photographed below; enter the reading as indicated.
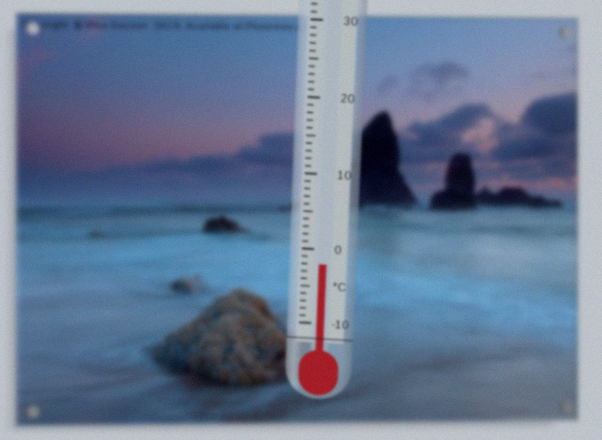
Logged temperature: -2 °C
